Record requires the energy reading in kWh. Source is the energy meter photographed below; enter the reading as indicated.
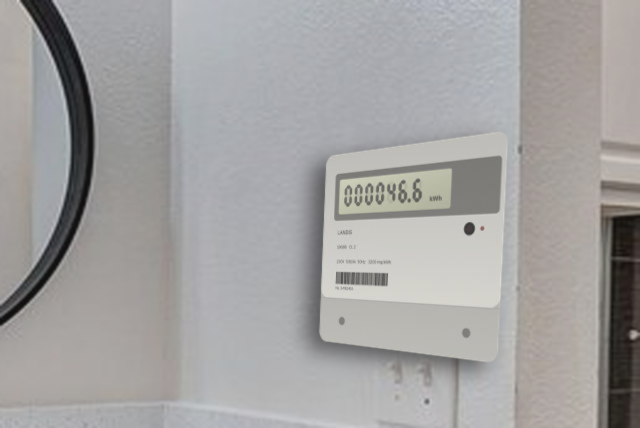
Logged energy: 46.6 kWh
